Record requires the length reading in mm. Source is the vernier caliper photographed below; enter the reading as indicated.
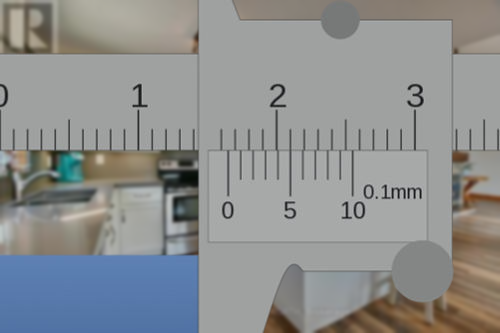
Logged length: 16.5 mm
